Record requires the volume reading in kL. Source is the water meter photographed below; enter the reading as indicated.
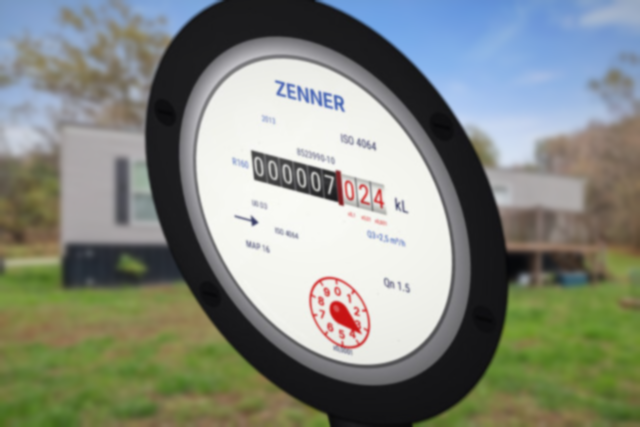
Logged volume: 7.0243 kL
